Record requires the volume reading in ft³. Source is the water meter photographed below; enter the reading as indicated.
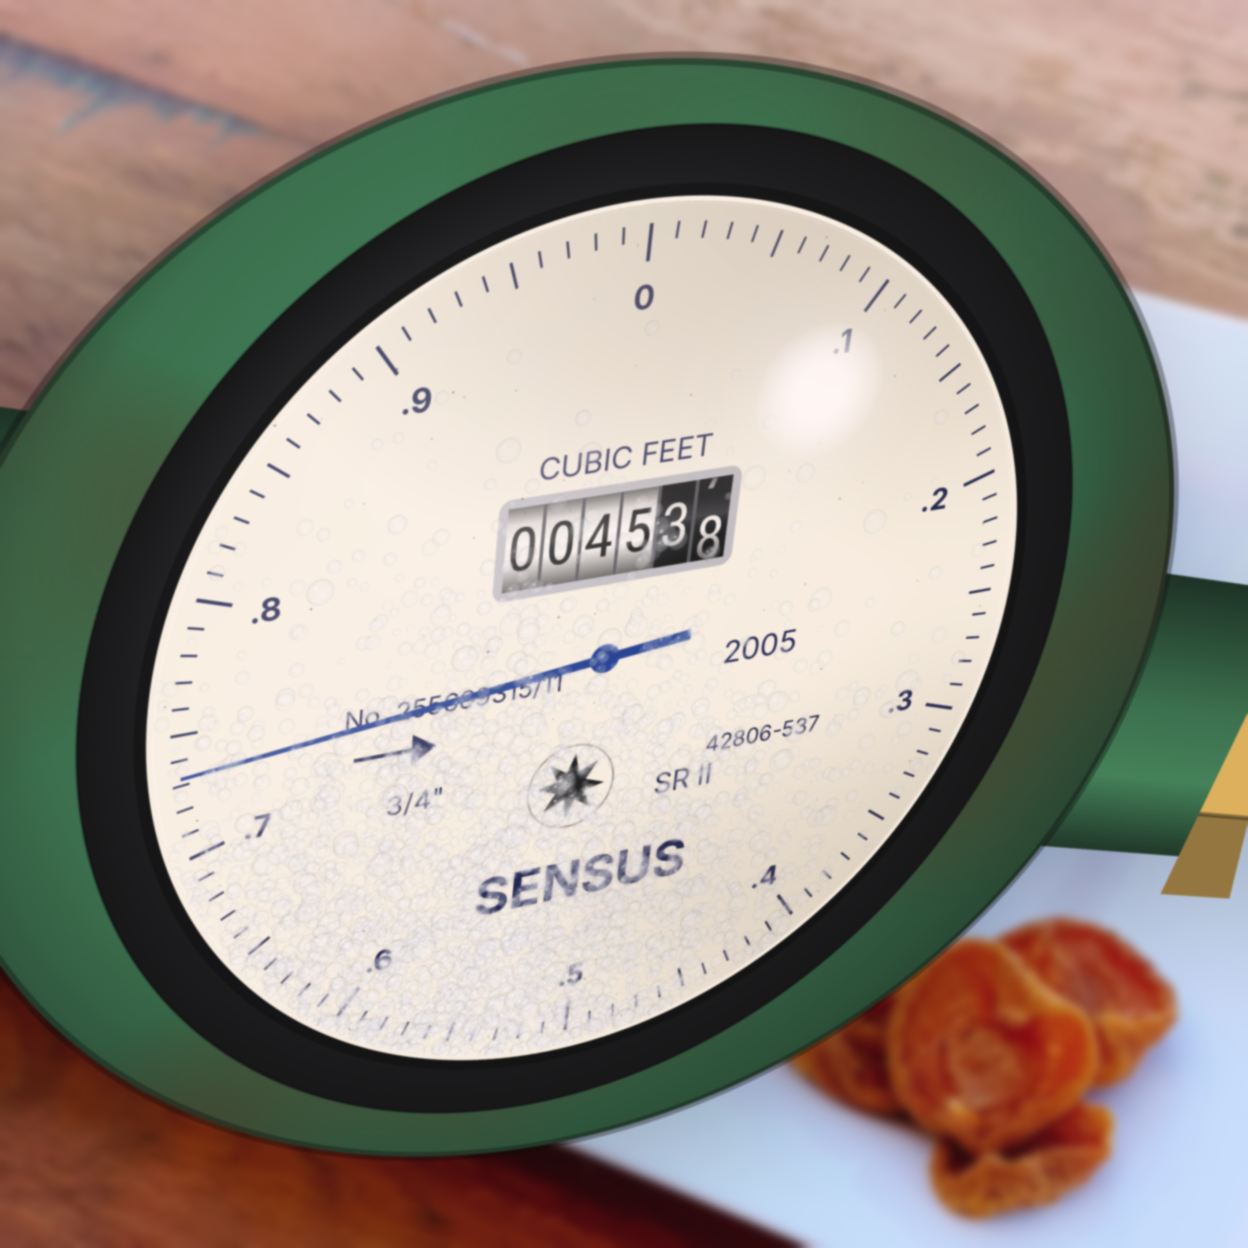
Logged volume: 4537.73 ft³
